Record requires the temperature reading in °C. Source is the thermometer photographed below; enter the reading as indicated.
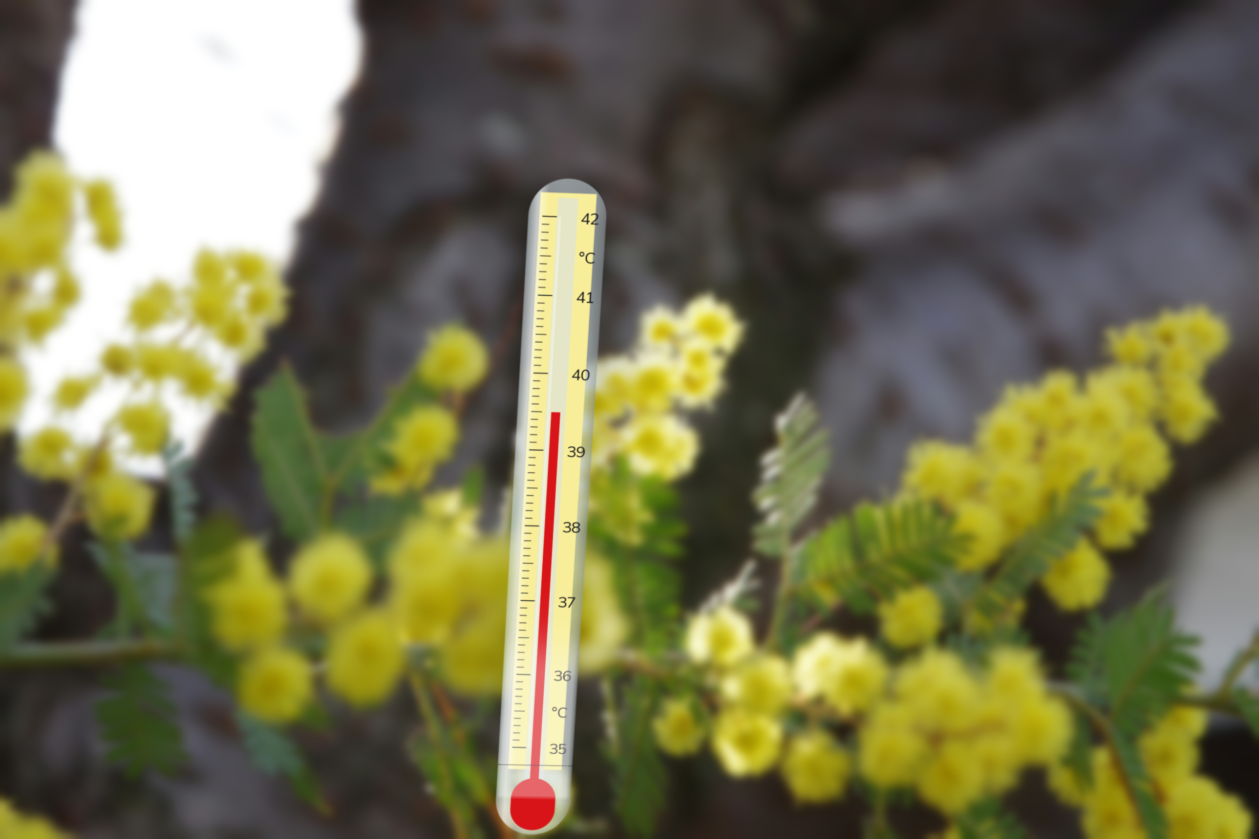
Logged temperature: 39.5 °C
